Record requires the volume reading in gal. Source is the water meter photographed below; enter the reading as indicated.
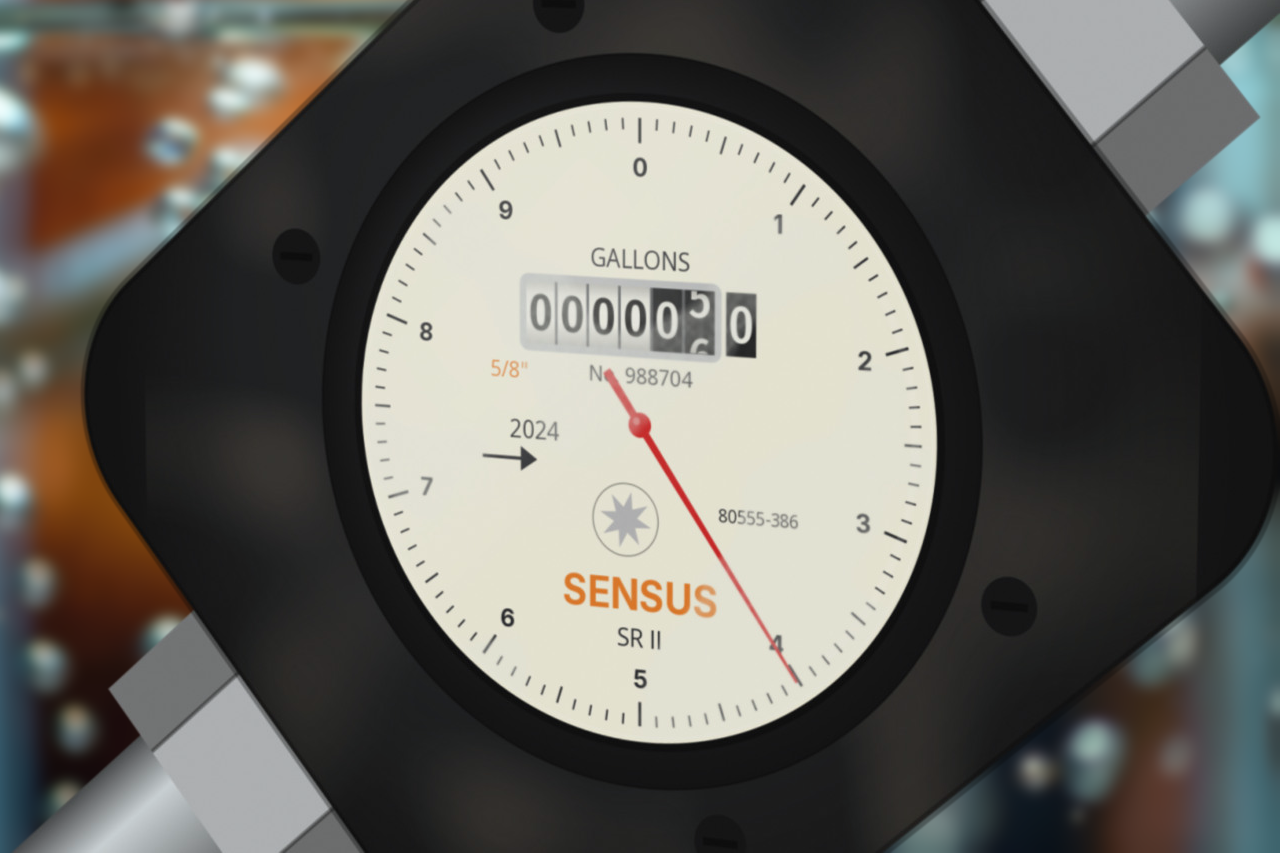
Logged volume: 54.0 gal
